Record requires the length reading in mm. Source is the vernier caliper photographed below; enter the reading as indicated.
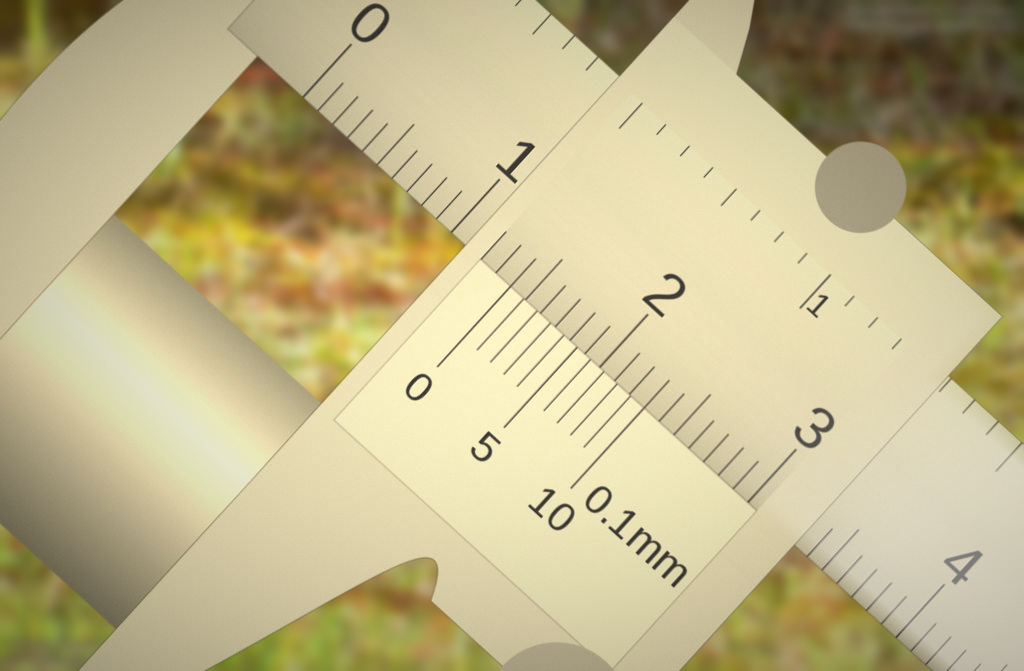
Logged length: 14.0 mm
